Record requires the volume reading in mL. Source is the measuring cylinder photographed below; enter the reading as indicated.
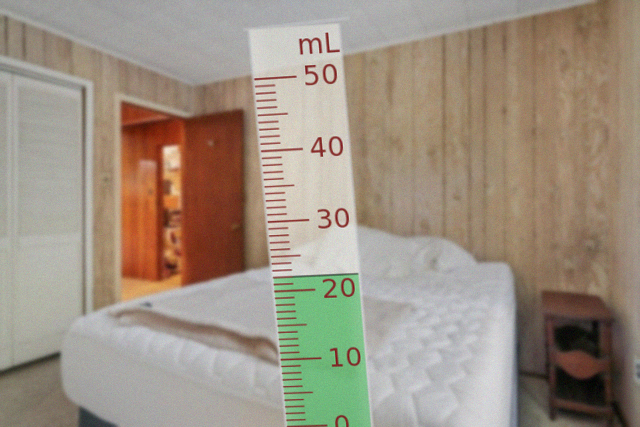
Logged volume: 22 mL
